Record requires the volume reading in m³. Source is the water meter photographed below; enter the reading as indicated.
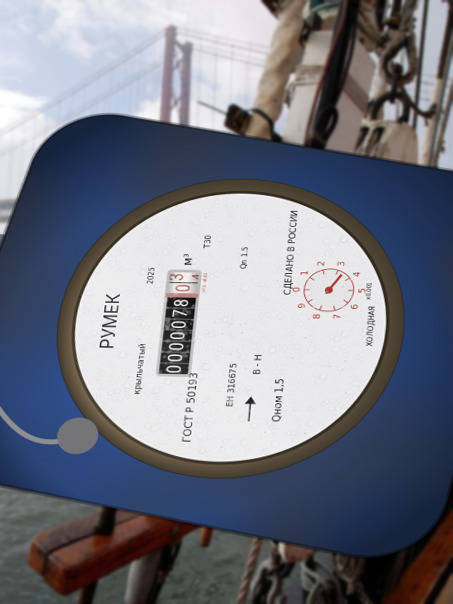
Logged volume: 78.033 m³
